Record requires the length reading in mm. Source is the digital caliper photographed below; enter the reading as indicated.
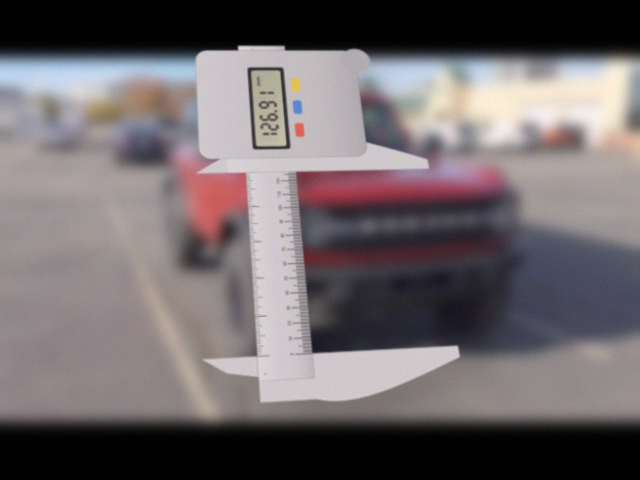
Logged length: 126.91 mm
